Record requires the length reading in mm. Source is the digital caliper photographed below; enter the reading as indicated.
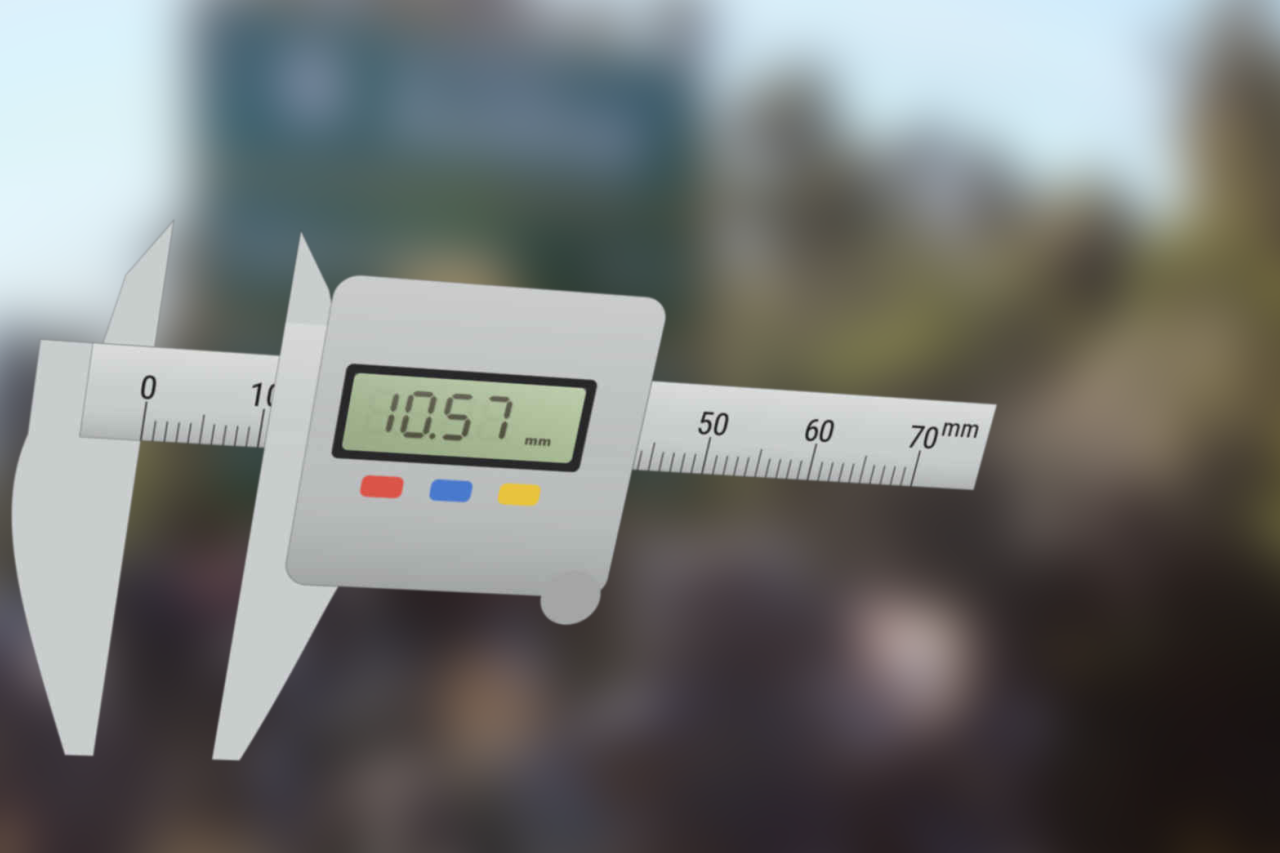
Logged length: 10.57 mm
